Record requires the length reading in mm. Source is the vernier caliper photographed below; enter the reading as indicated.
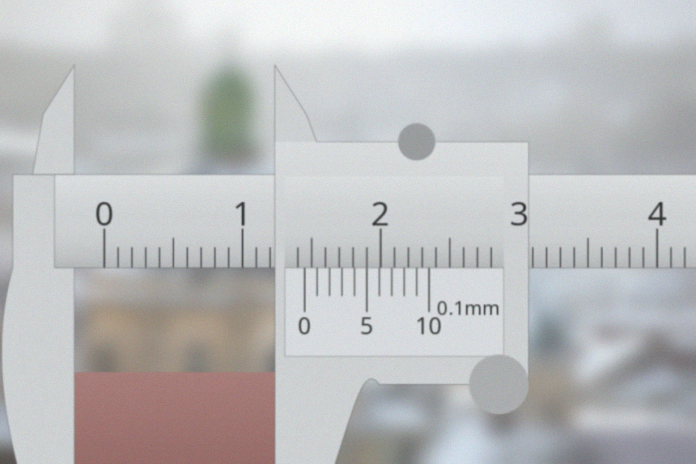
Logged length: 14.5 mm
